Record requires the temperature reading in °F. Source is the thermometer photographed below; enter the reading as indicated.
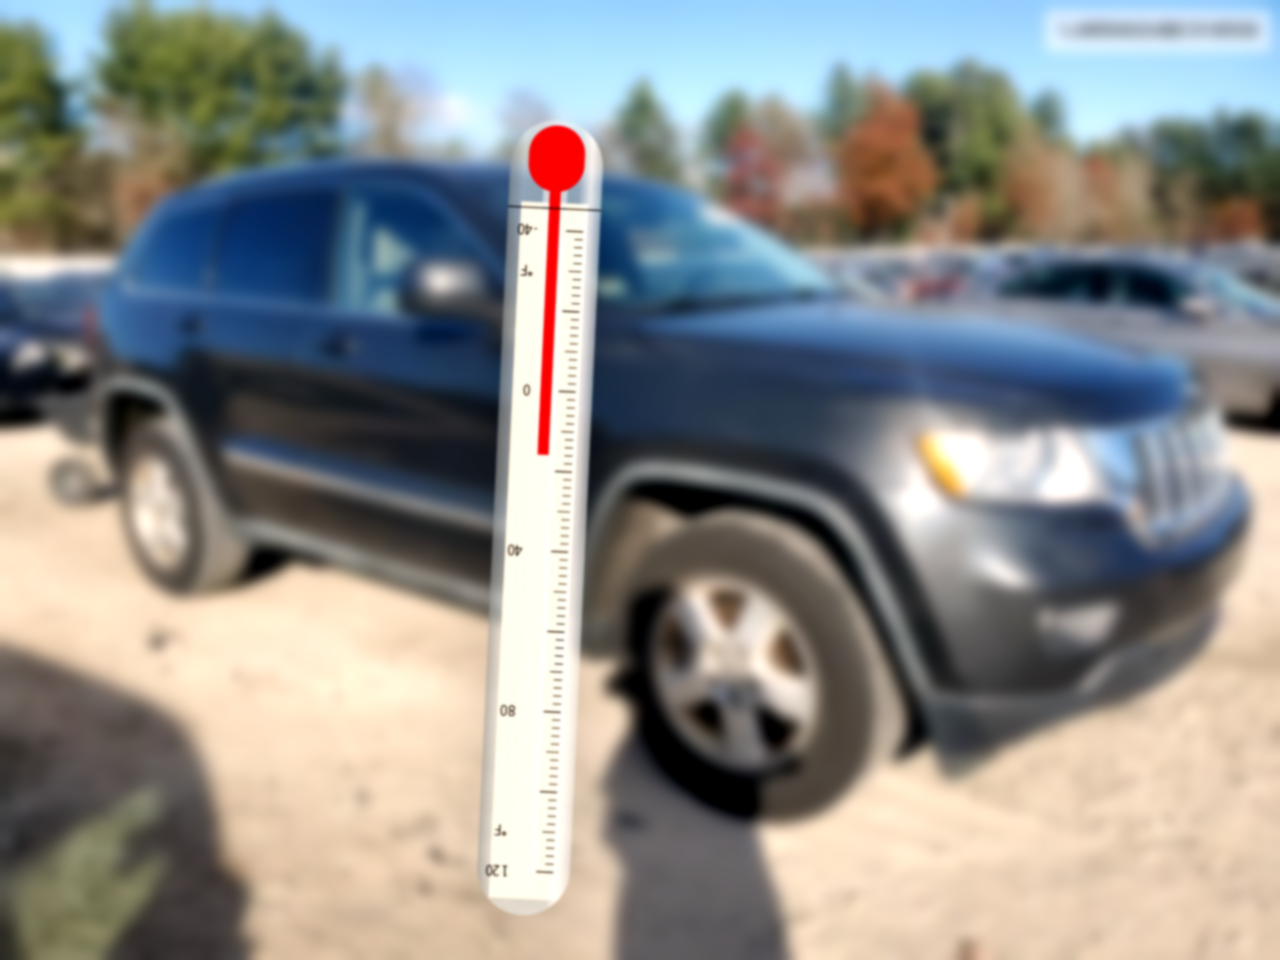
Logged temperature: 16 °F
